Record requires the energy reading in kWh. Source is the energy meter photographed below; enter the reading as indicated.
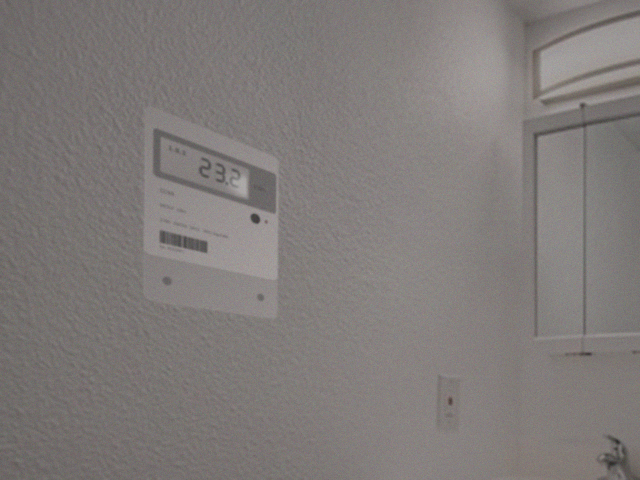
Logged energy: 23.2 kWh
